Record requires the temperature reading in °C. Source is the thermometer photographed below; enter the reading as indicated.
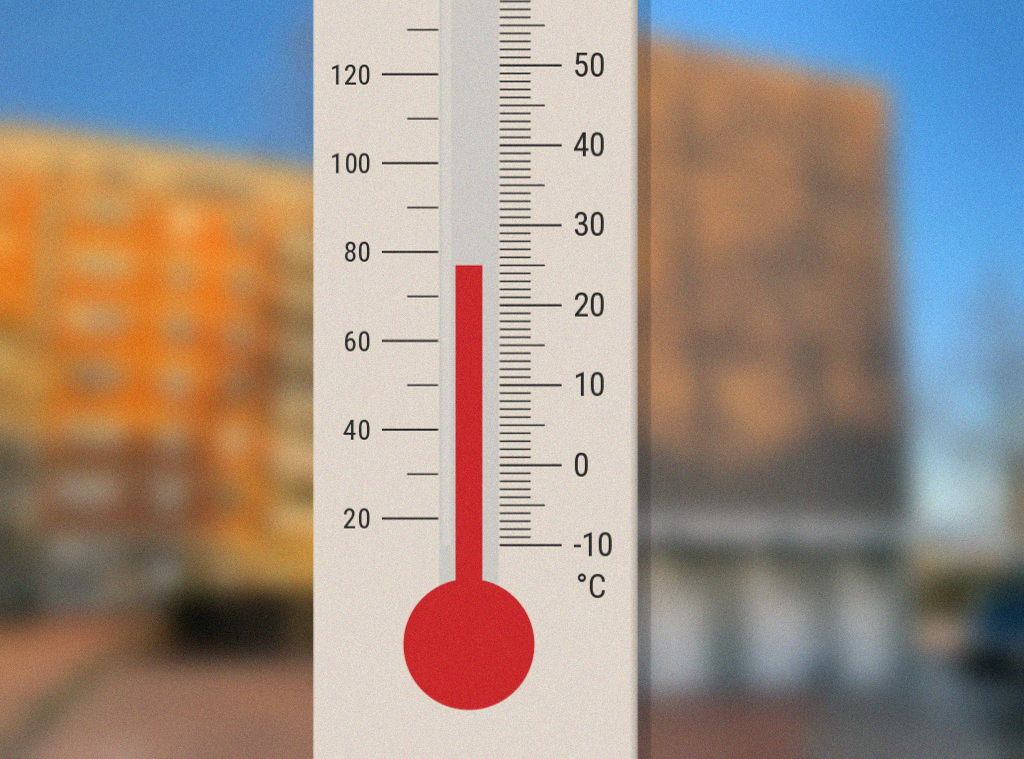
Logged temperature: 25 °C
